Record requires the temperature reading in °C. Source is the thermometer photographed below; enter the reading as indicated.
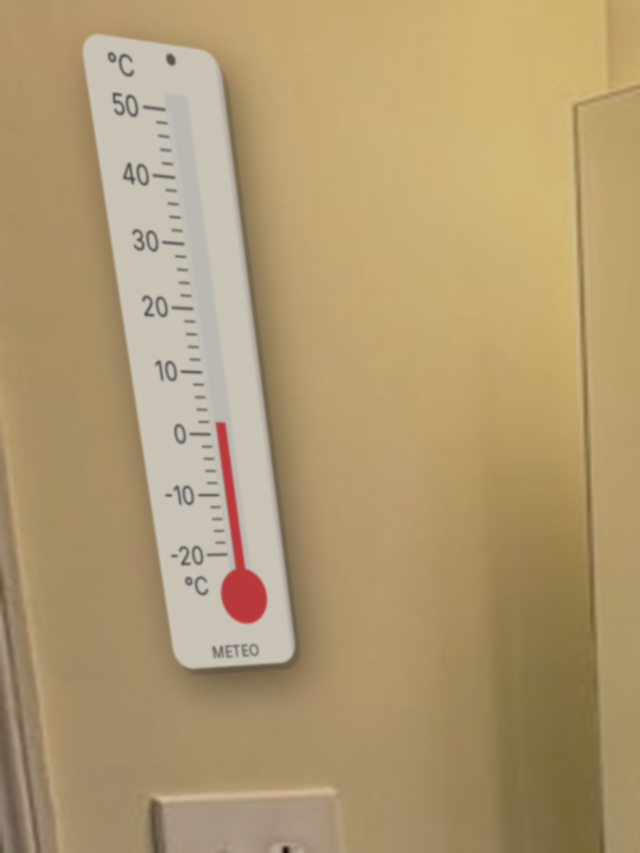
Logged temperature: 2 °C
